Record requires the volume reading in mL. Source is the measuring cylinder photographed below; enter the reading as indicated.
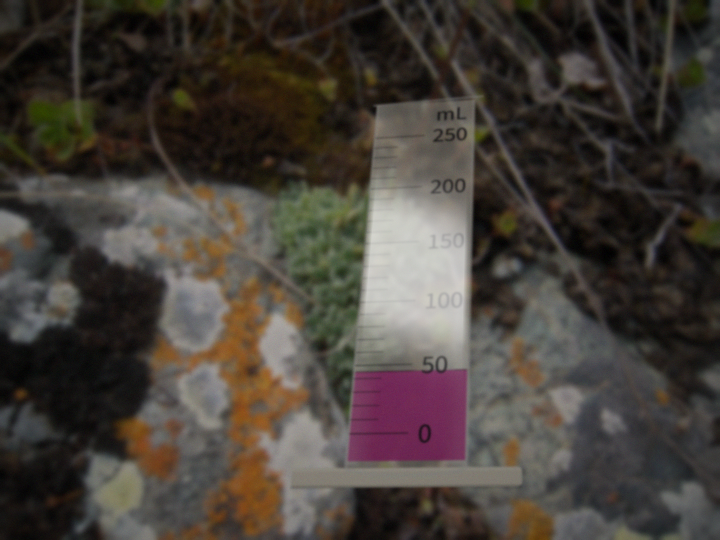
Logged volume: 45 mL
